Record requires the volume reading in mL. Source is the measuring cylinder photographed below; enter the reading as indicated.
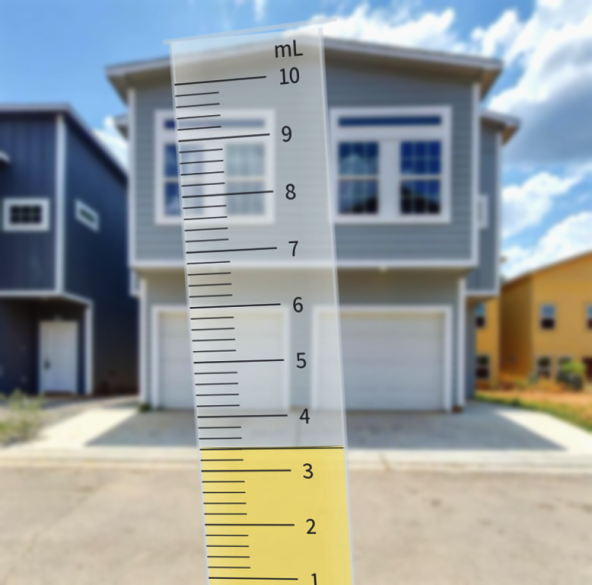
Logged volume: 3.4 mL
